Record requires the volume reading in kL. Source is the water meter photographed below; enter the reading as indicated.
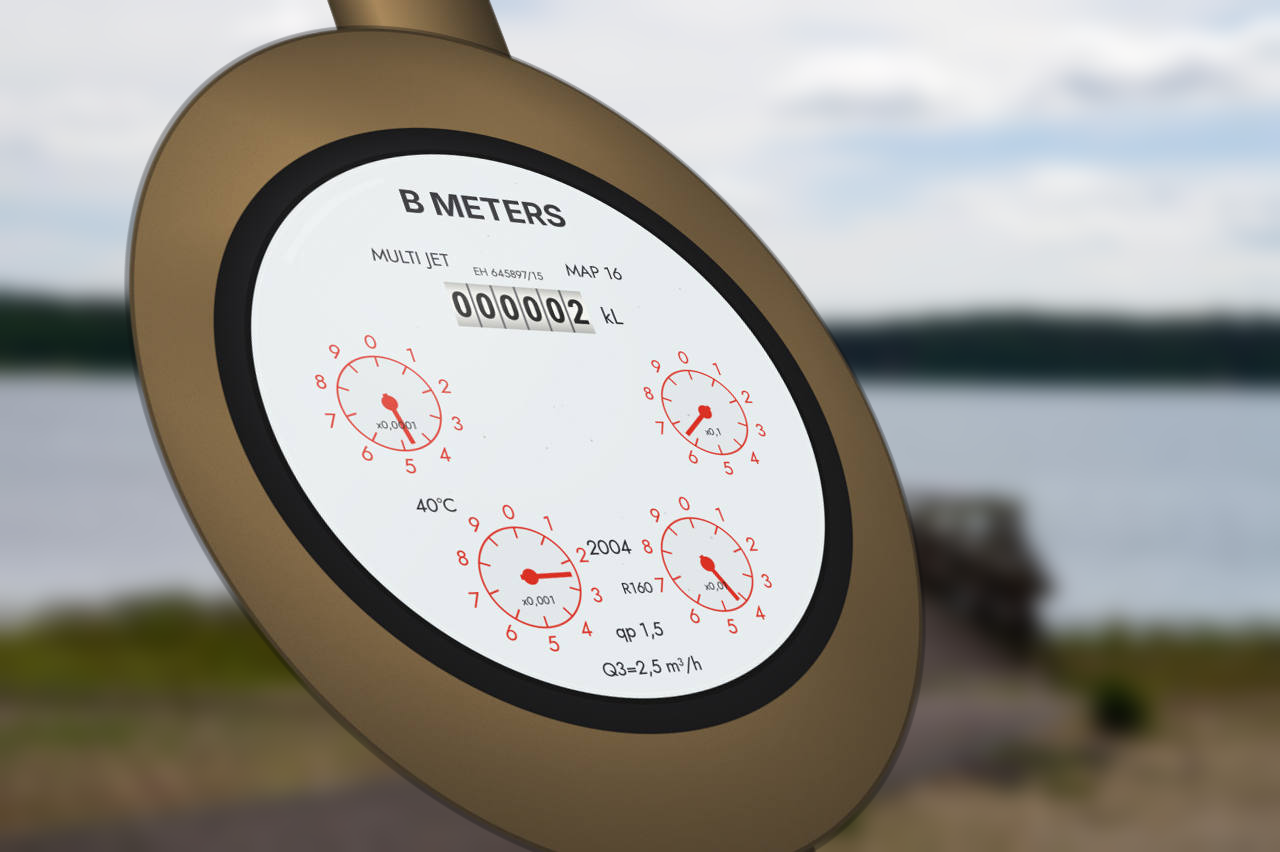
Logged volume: 2.6424 kL
